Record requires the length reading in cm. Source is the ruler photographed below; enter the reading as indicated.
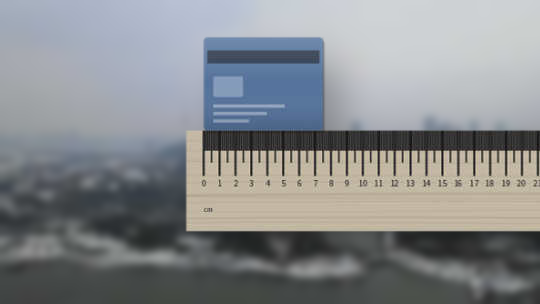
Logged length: 7.5 cm
